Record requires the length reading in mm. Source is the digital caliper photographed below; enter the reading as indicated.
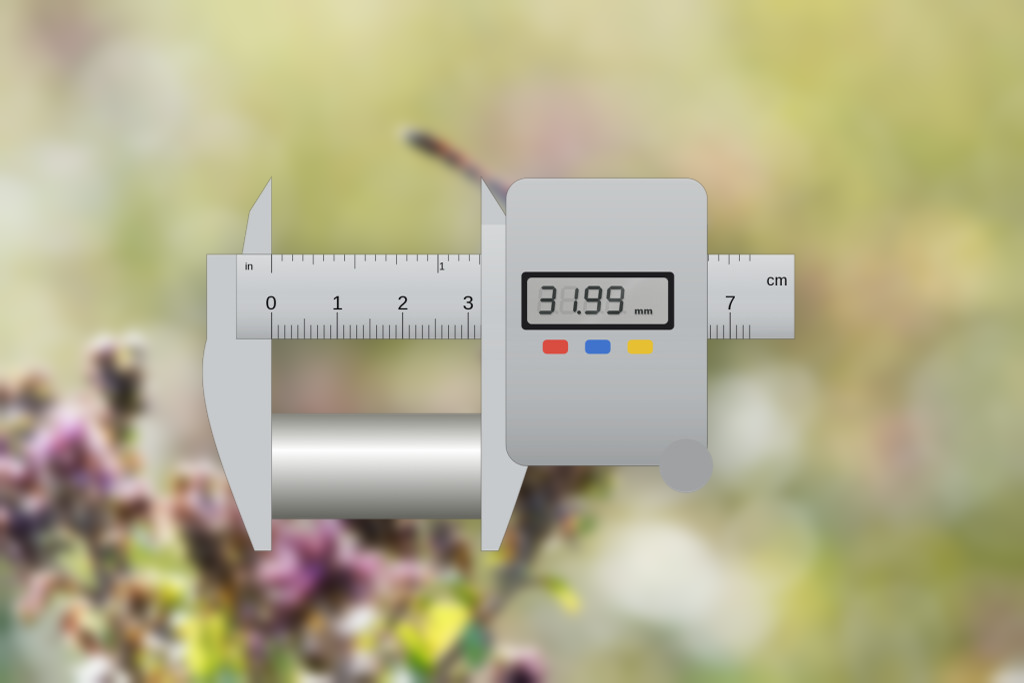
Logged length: 31.99 mm
